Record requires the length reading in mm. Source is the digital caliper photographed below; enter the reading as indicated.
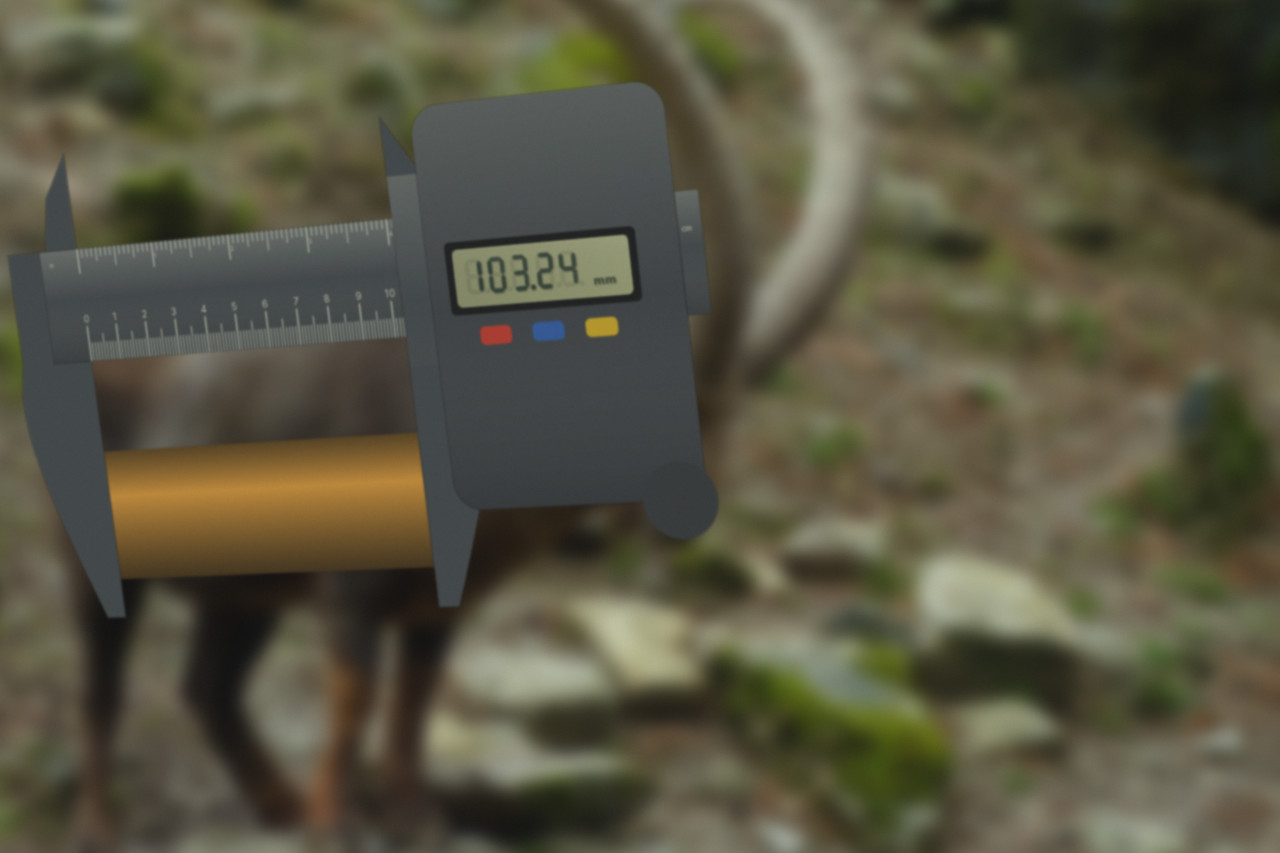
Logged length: 103.24 mm
